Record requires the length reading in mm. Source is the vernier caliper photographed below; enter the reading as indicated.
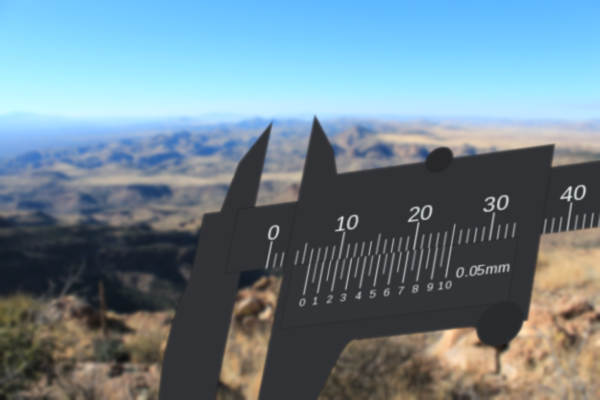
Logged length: 6.0 mm
